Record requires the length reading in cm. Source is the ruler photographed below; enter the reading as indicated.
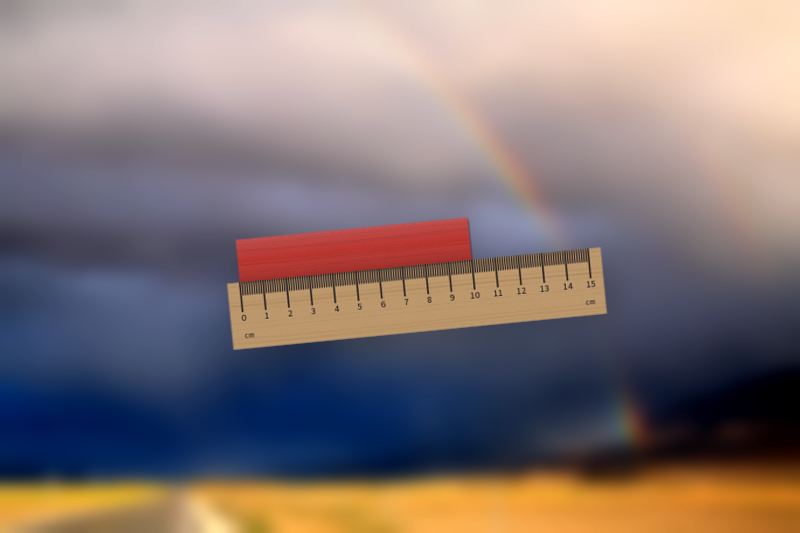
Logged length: 10 cm
